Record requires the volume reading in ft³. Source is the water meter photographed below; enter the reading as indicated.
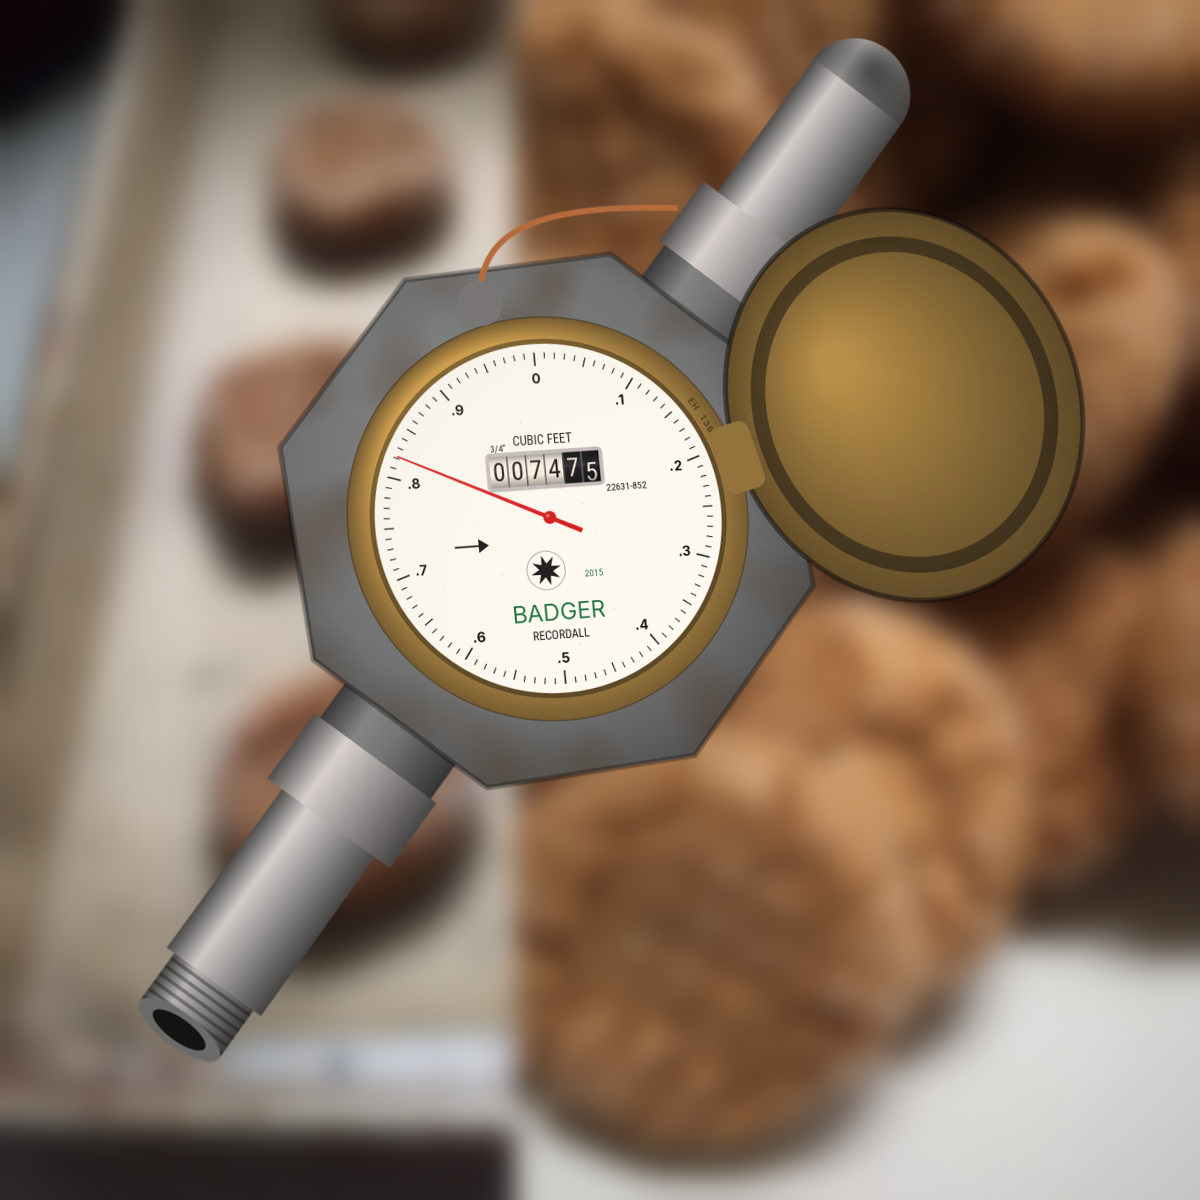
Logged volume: 7474.82 ft³
